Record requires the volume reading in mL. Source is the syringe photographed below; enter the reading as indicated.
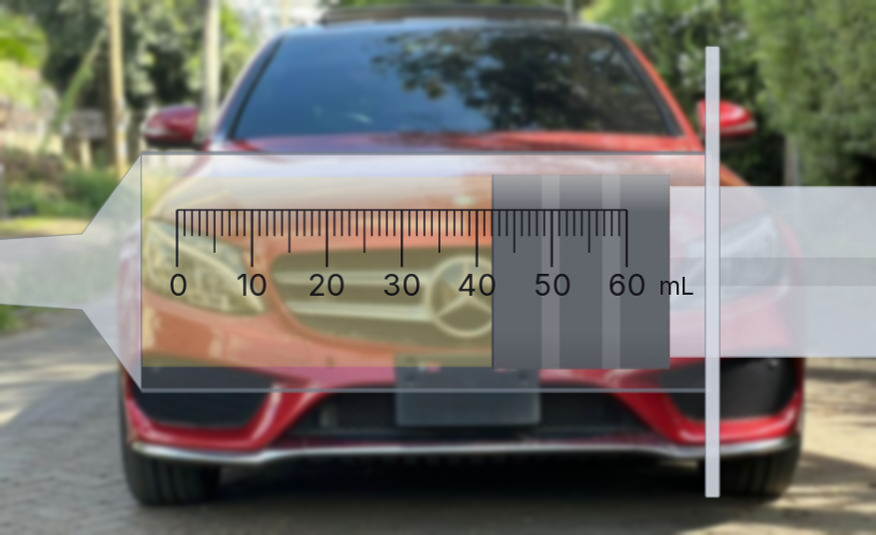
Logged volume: 42 mL
